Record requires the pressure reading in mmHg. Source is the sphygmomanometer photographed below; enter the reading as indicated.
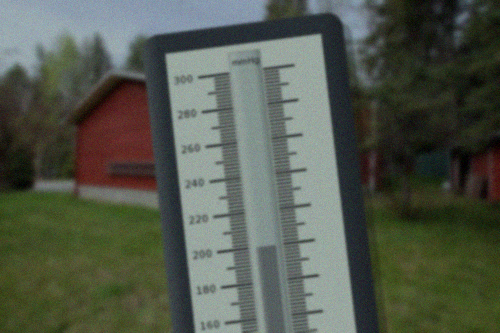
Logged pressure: 200 mmHg
